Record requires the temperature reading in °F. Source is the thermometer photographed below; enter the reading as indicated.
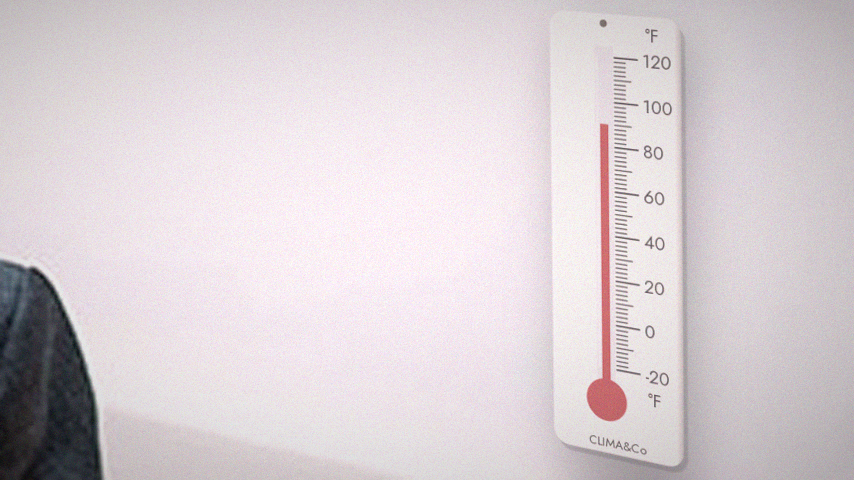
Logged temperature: 90 °F
